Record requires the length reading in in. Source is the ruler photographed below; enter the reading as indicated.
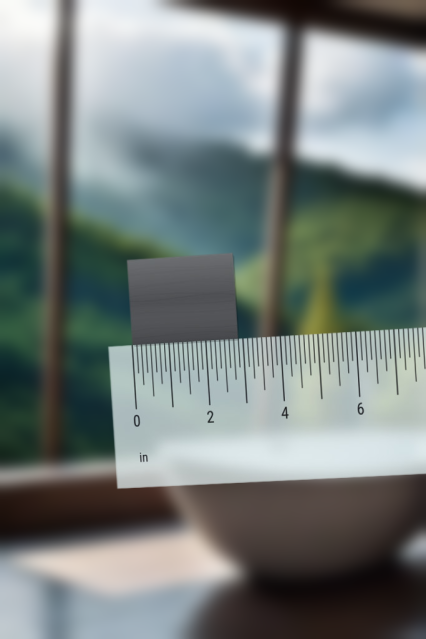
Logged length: 2.875 in
